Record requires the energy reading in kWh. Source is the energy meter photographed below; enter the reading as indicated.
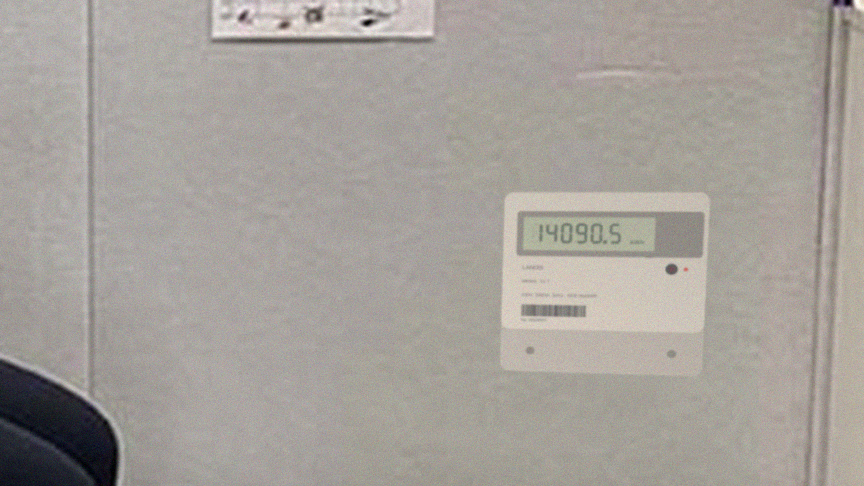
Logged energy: 14090.5 kWh
